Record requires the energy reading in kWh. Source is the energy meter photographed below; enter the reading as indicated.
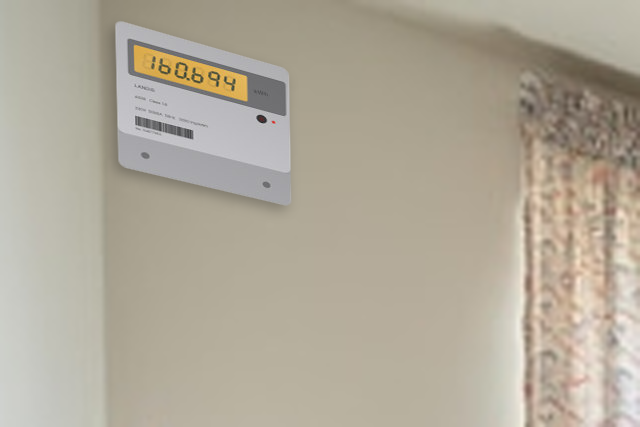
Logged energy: 160.694 kWh
